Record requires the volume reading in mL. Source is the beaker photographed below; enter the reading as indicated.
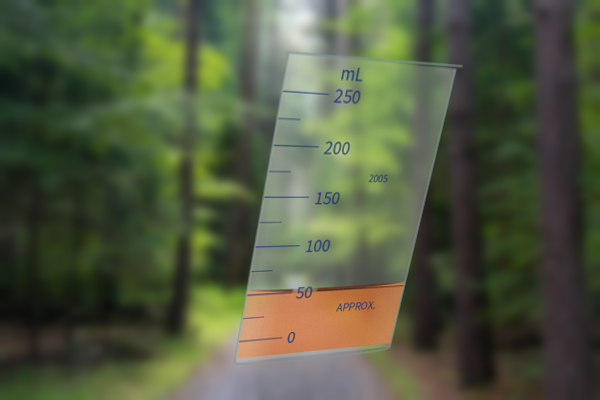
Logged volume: 50 mL
